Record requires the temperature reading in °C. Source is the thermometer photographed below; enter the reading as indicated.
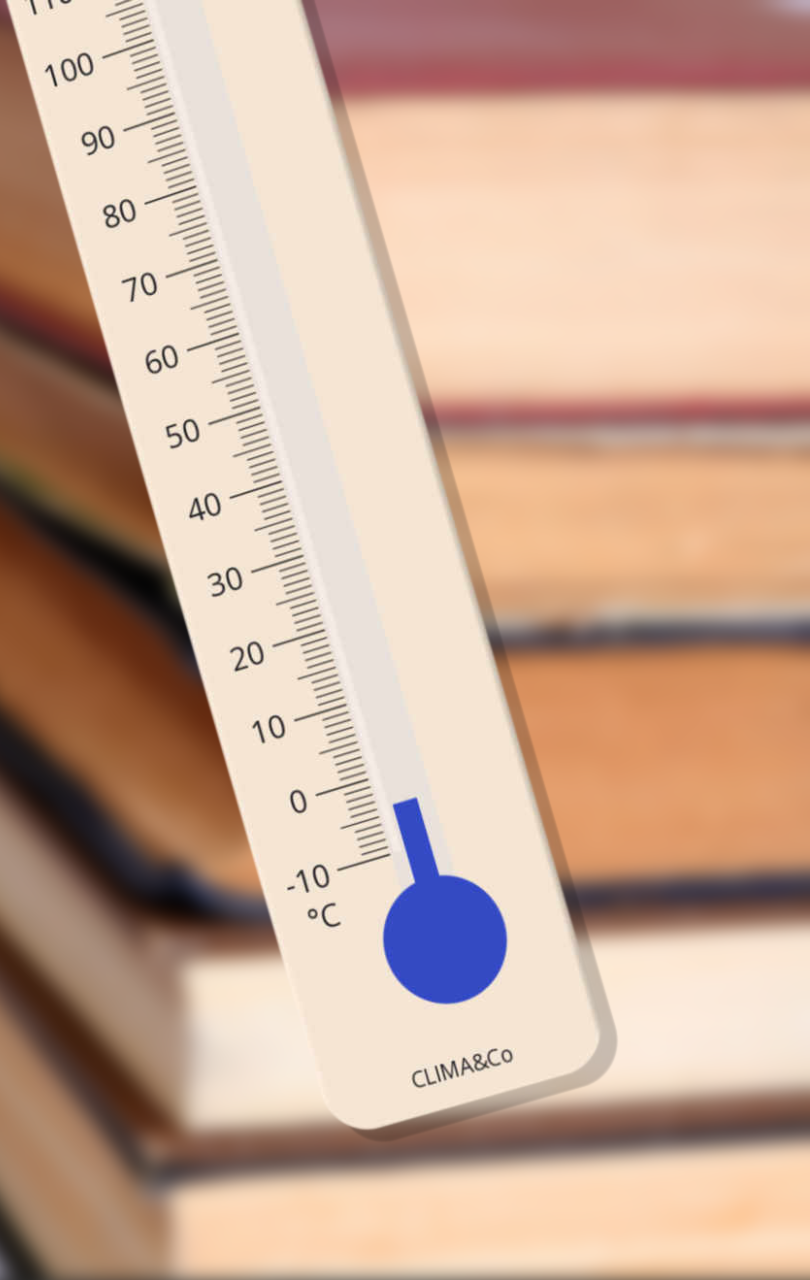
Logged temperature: -4 °C
